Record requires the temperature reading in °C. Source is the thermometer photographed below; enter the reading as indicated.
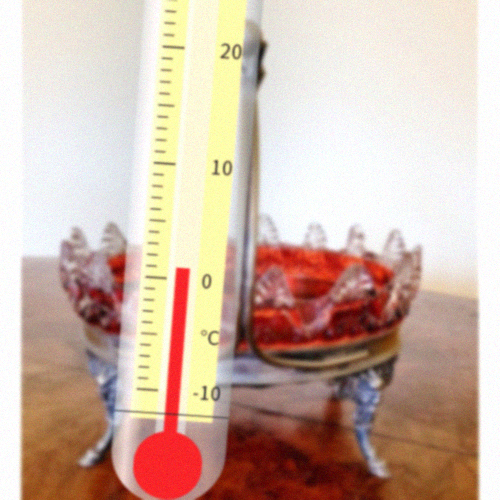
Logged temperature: 1 °C
